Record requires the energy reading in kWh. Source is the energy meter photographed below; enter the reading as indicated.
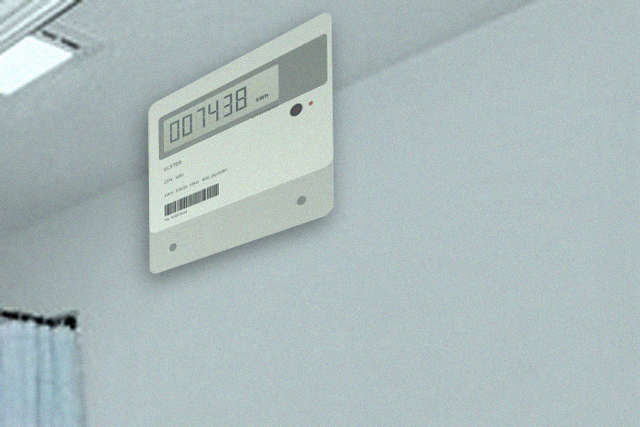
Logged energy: 7438 kWh
